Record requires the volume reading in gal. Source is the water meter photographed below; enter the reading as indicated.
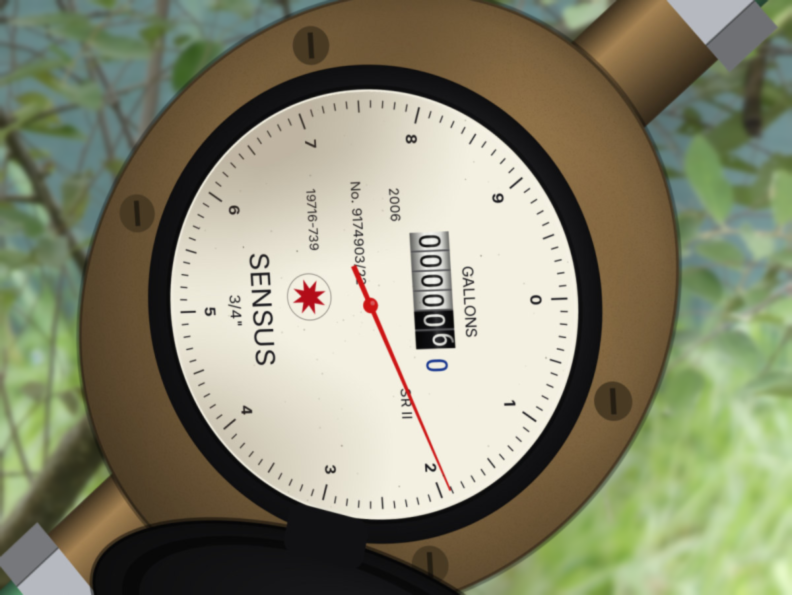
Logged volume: 61.9 gal
